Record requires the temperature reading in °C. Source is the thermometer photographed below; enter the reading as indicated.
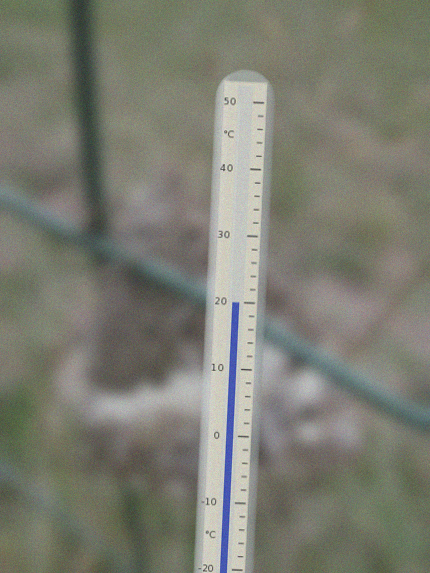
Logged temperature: 20 °C
